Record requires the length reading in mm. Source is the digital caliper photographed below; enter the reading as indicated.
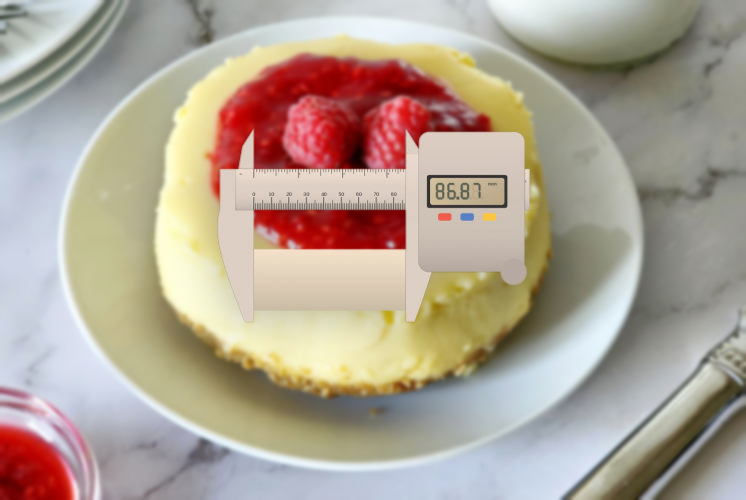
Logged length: 86.87 mm
